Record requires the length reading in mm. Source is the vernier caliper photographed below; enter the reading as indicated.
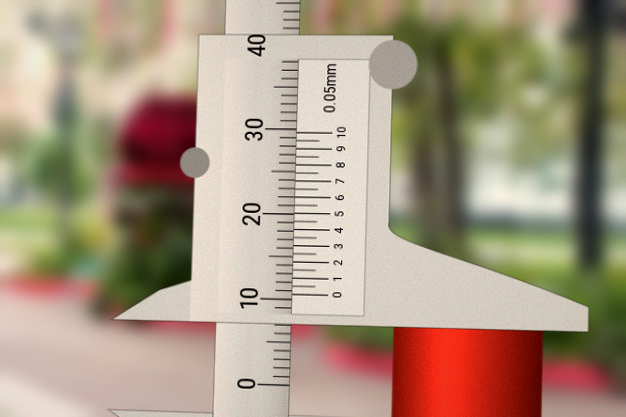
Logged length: 10.6 mm
